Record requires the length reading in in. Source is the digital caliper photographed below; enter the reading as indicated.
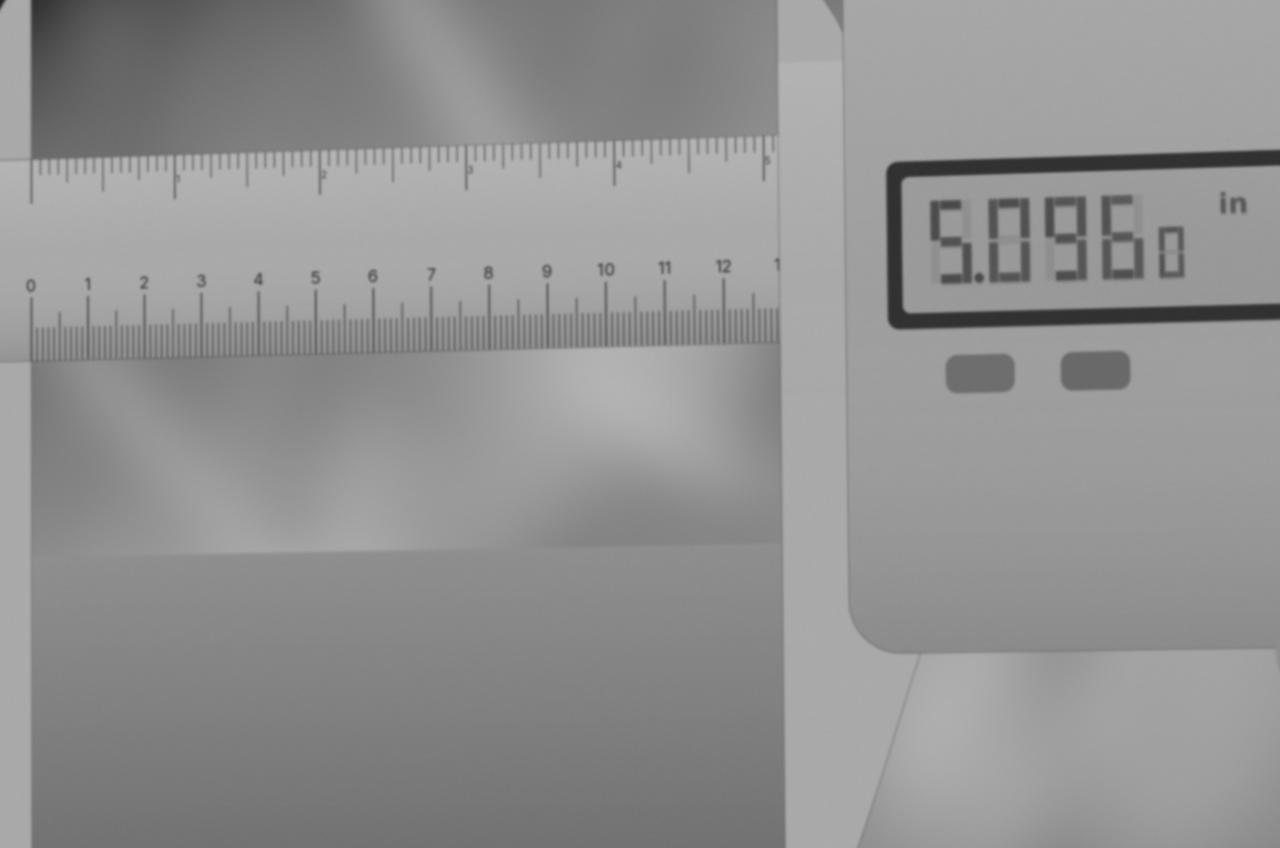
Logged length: 5.0960 in
